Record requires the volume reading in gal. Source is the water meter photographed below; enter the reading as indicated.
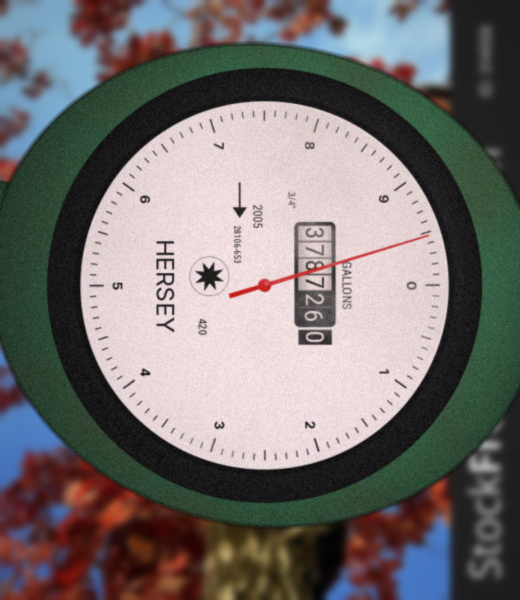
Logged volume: 3787259.5 gal
